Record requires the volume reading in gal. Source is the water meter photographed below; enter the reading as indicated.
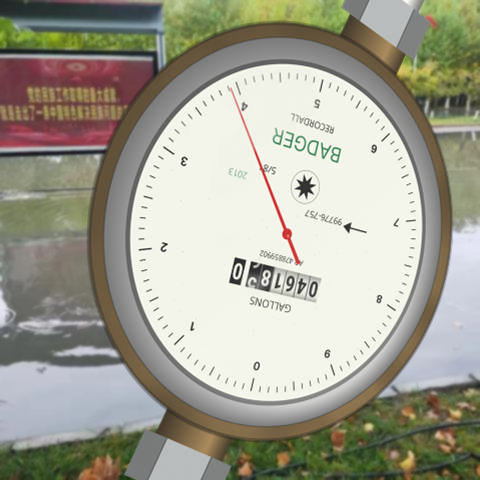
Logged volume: 461853.9 gal
